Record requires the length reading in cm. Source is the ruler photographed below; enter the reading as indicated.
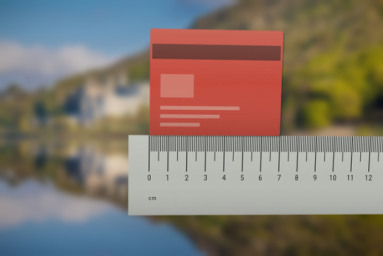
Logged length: 7 cm
